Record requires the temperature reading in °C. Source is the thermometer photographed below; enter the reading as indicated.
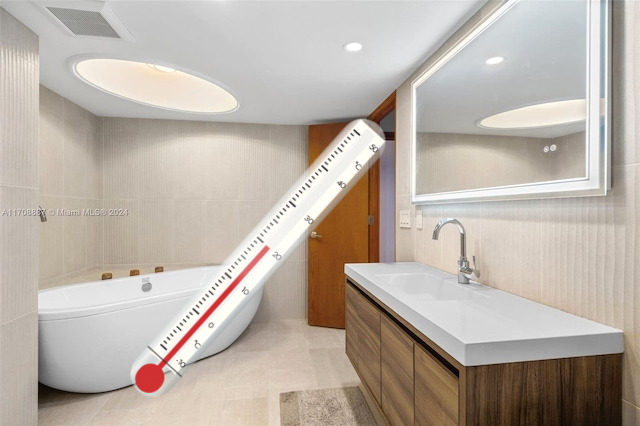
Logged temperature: 20 °C
